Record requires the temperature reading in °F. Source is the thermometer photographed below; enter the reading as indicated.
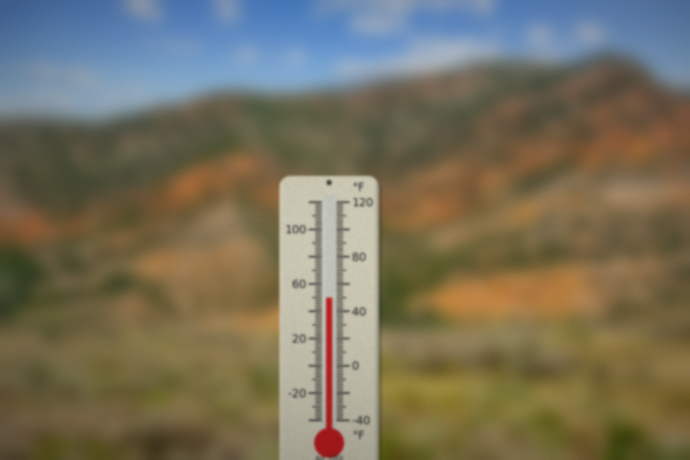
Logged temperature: 50 °F
